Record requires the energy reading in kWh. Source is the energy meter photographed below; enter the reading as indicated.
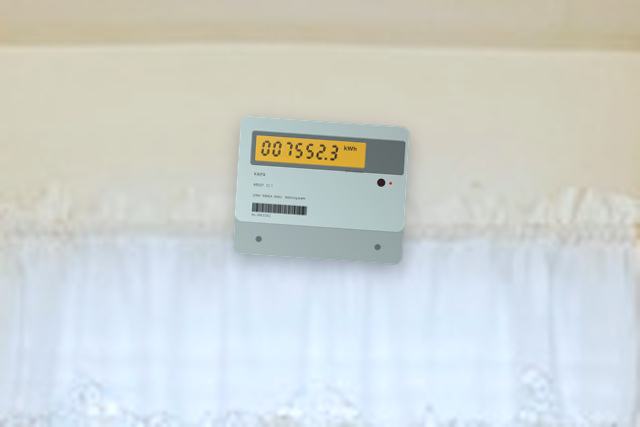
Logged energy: 7552.3 kWh
